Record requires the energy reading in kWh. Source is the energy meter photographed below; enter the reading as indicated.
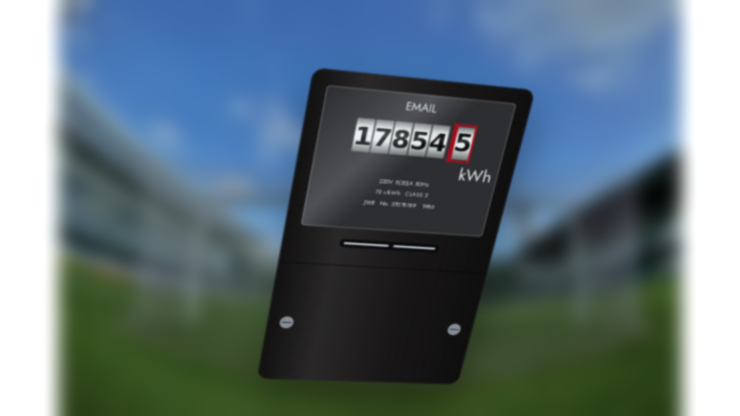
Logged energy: 17854.5 kWh
